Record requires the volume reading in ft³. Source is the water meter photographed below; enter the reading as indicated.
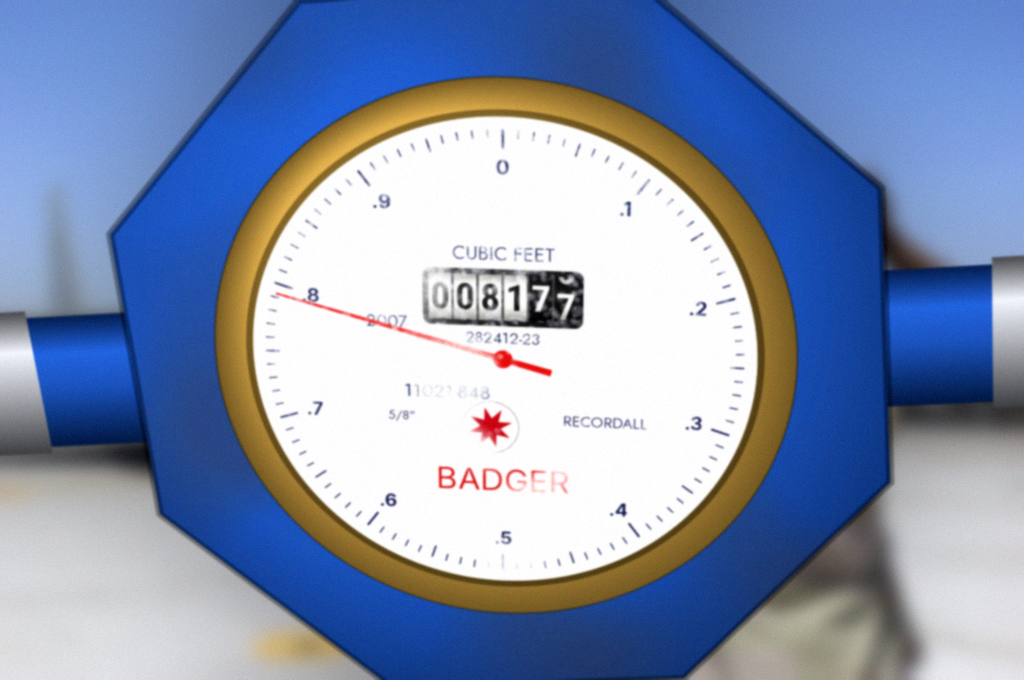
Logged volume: 8176.79 ft³
